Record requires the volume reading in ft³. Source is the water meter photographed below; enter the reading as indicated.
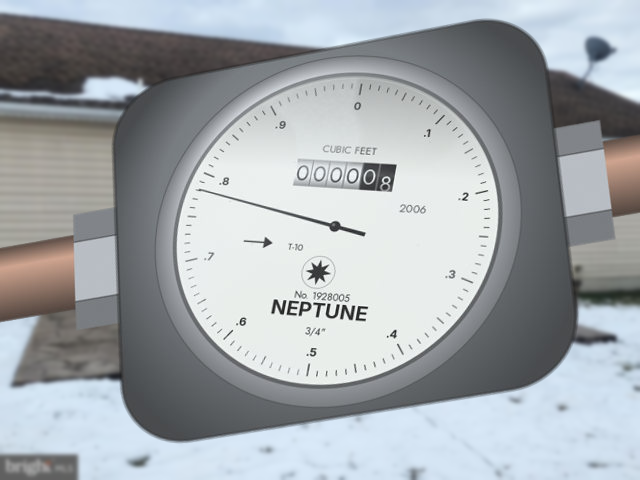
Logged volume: 7.78 ft³
